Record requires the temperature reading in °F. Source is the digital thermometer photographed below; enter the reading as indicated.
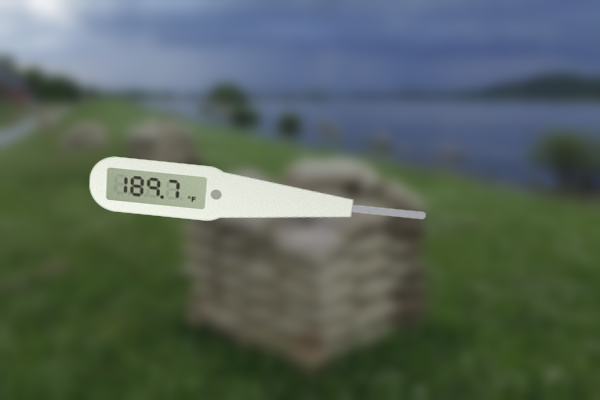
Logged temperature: 189.7 °F
